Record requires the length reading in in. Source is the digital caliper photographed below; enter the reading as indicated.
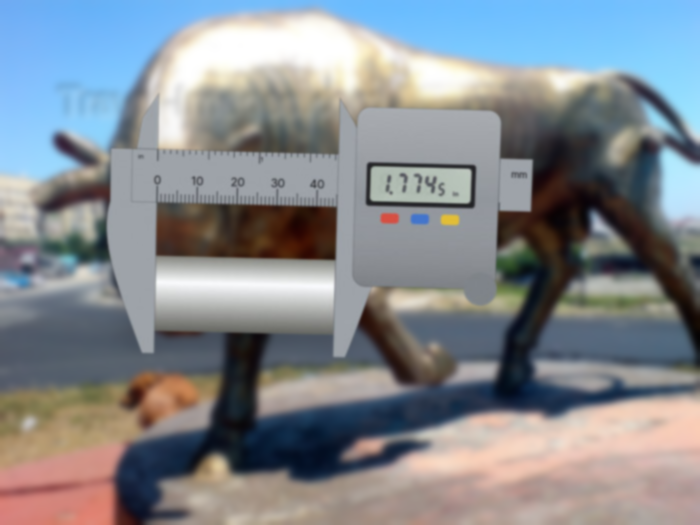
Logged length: 1.7745 in
